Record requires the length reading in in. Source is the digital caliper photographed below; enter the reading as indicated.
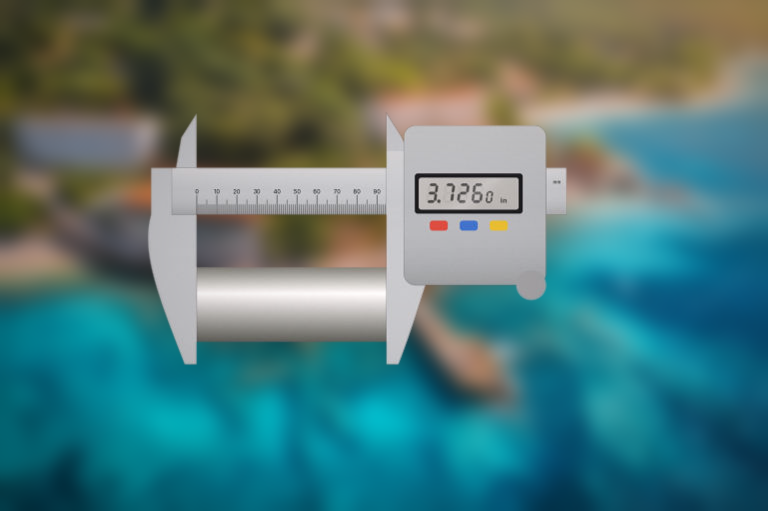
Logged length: 3.7260 in
